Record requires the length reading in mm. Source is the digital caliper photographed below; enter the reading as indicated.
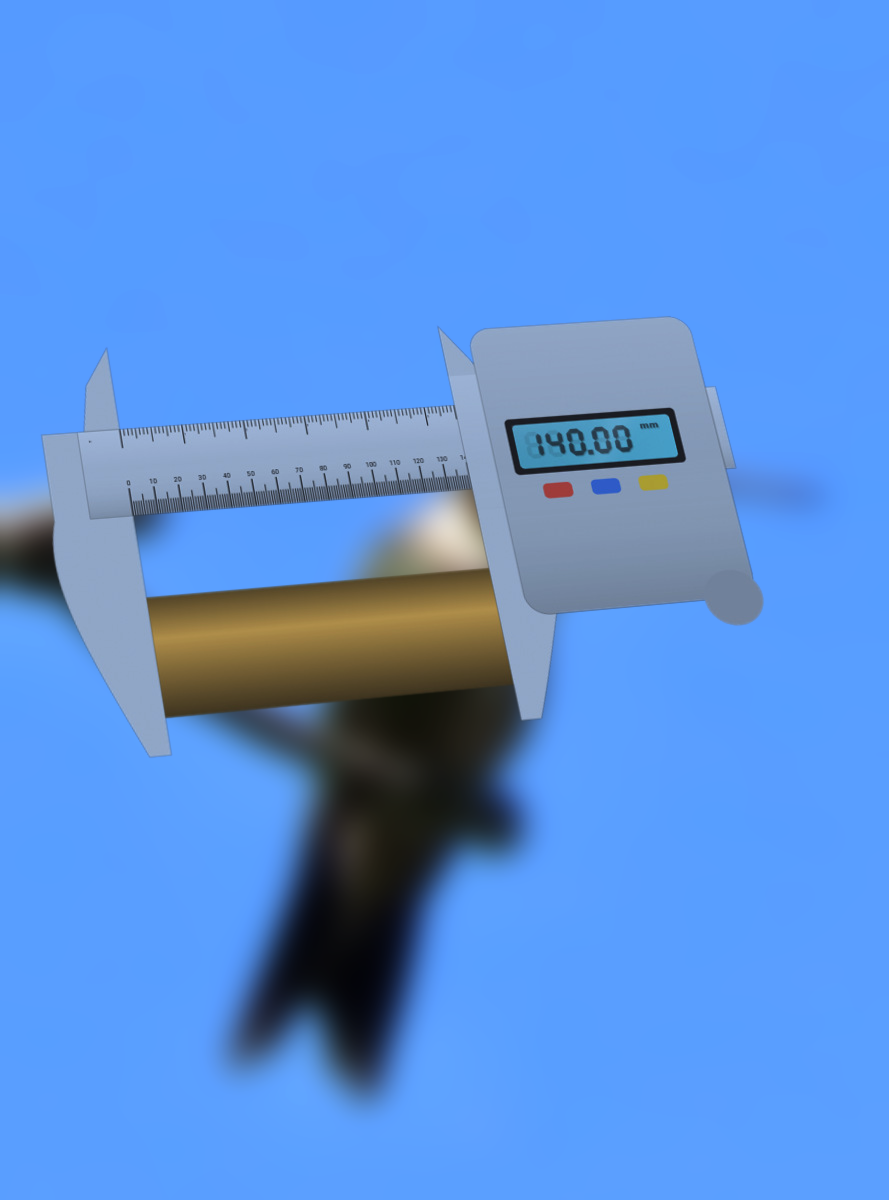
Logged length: 140.00 mm
